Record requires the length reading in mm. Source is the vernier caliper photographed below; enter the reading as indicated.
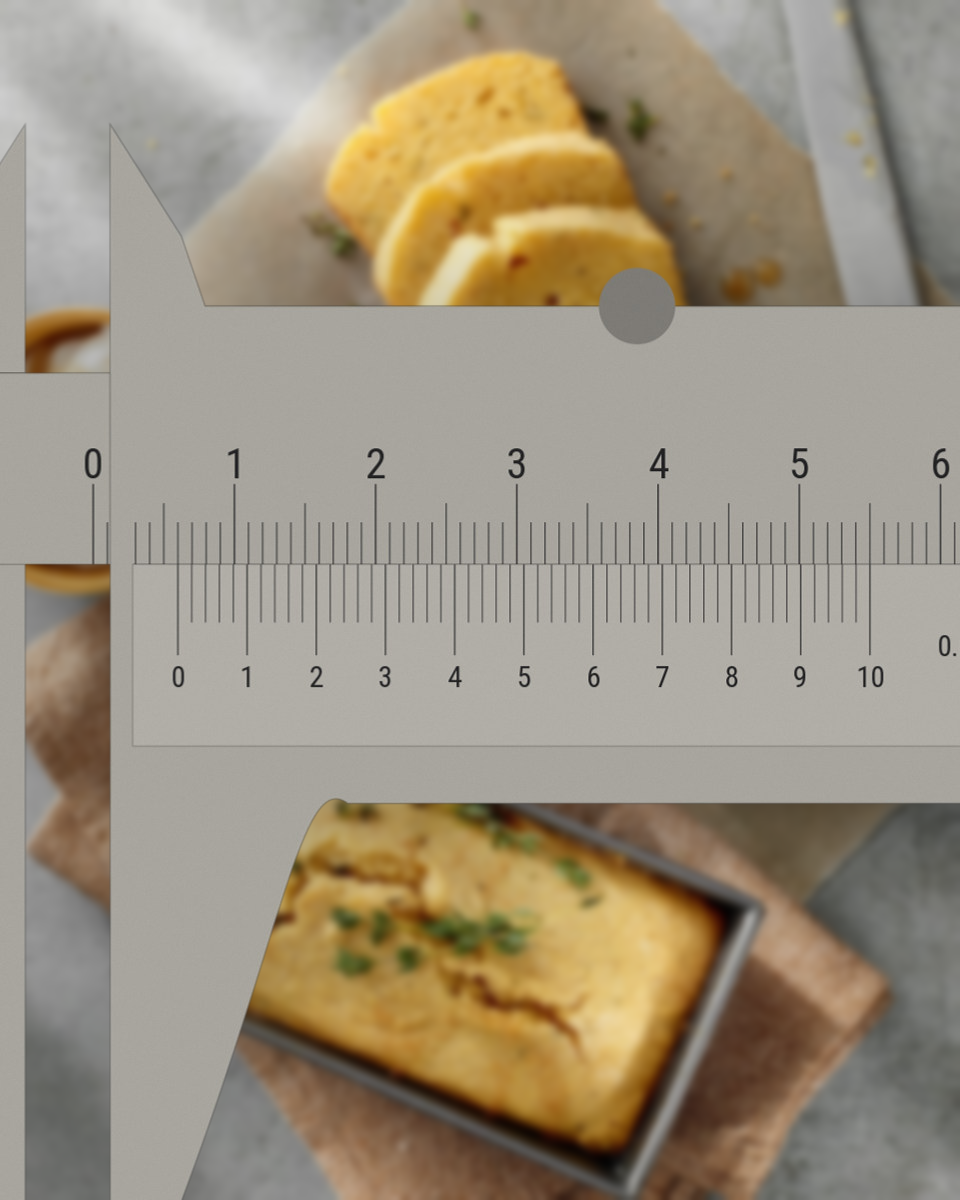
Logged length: 6.0 mm
